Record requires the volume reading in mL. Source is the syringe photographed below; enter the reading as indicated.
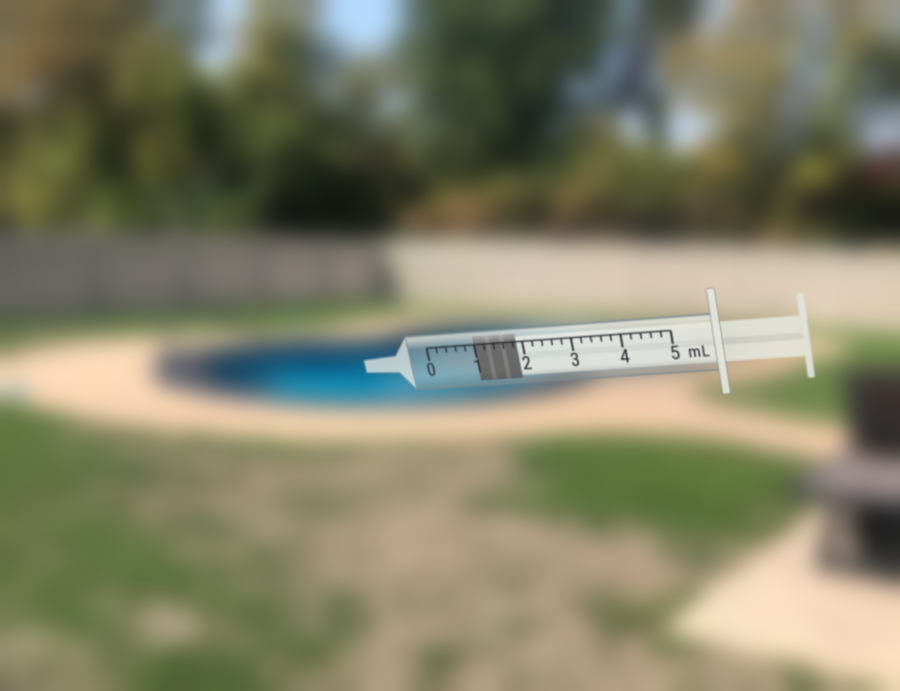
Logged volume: 1 mL
